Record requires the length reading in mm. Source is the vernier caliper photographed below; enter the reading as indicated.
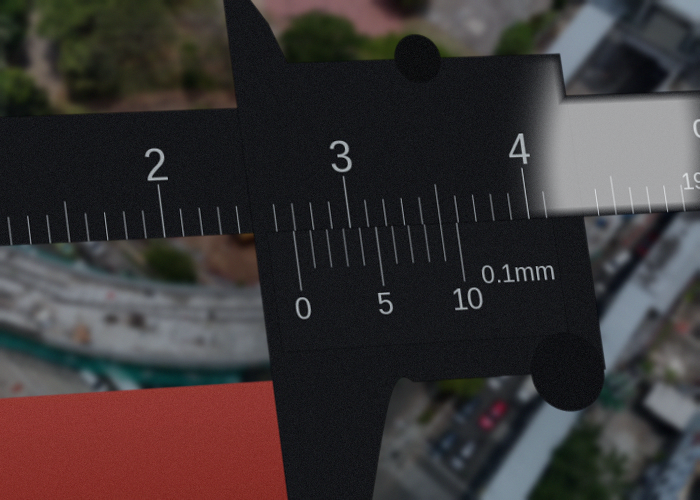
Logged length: 26.9 mm
